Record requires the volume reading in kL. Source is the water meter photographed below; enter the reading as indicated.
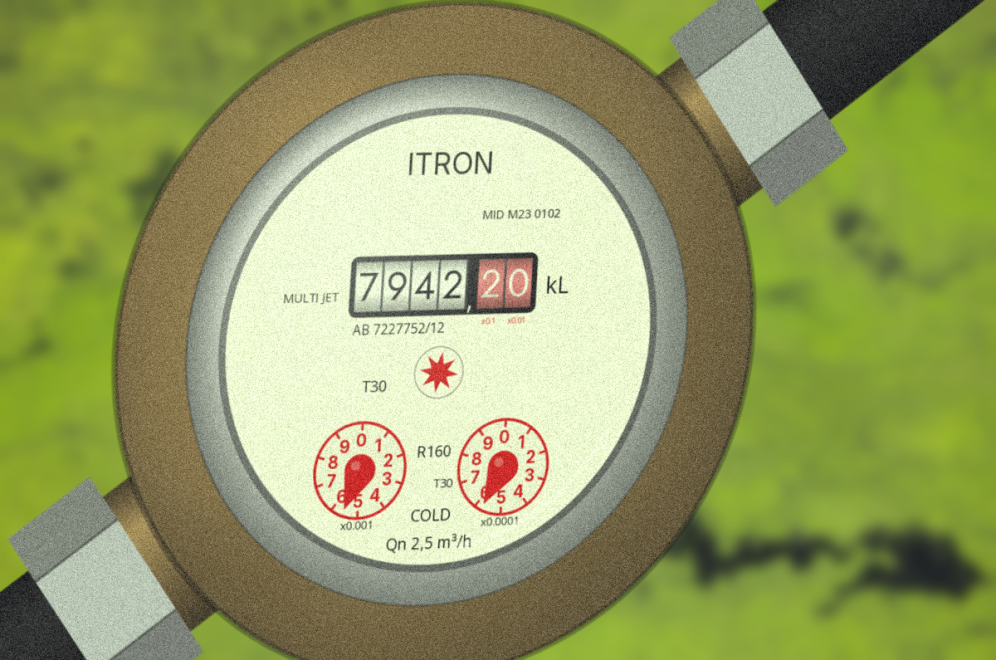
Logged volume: 7942.2055 kL
